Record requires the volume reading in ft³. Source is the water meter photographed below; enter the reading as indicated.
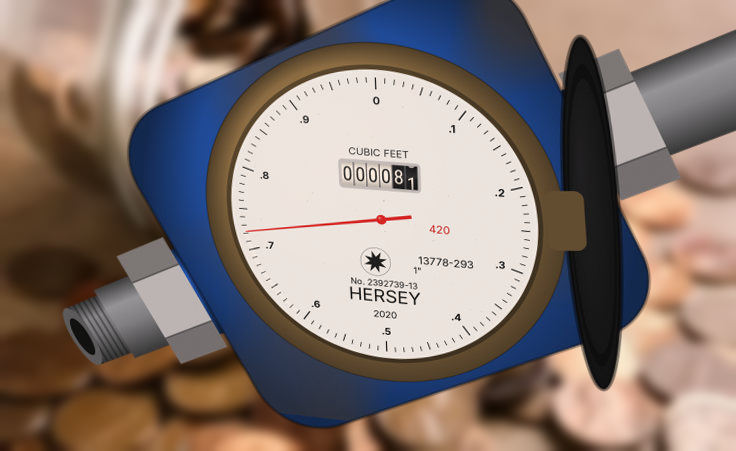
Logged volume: 80.72 ft³
